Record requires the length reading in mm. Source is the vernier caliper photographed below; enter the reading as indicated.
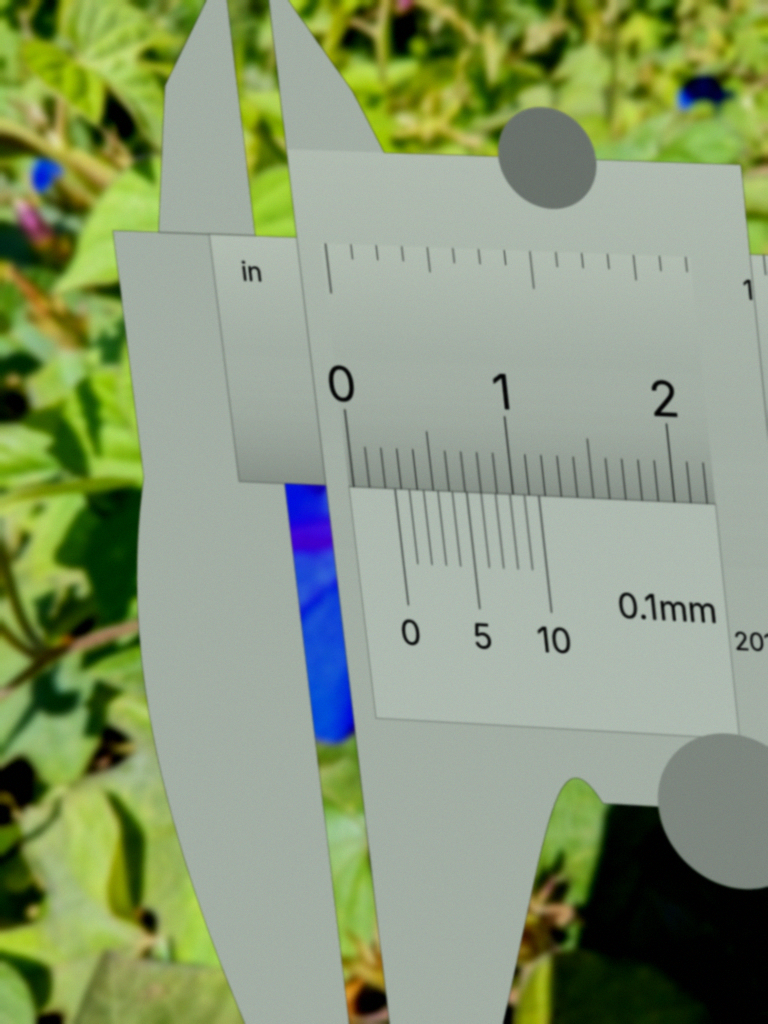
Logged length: 2.6 mm
